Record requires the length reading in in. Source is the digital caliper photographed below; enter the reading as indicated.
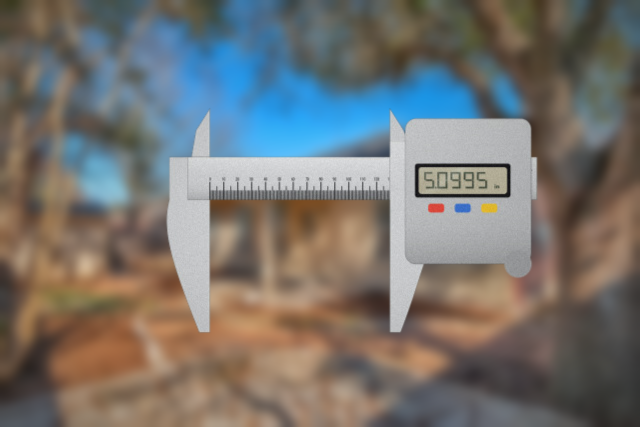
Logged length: 5.0995 in
